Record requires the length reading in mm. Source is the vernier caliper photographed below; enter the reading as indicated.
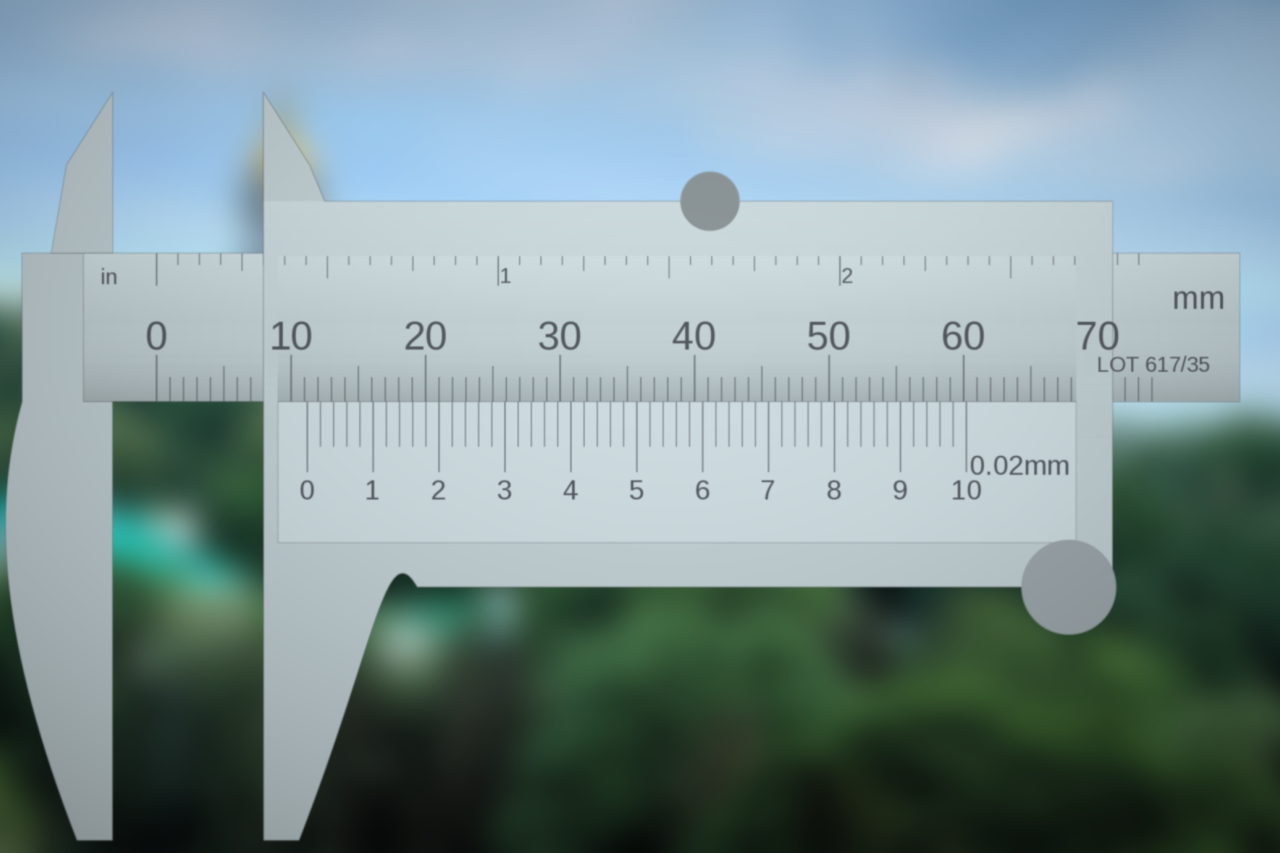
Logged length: 11.2 mm
